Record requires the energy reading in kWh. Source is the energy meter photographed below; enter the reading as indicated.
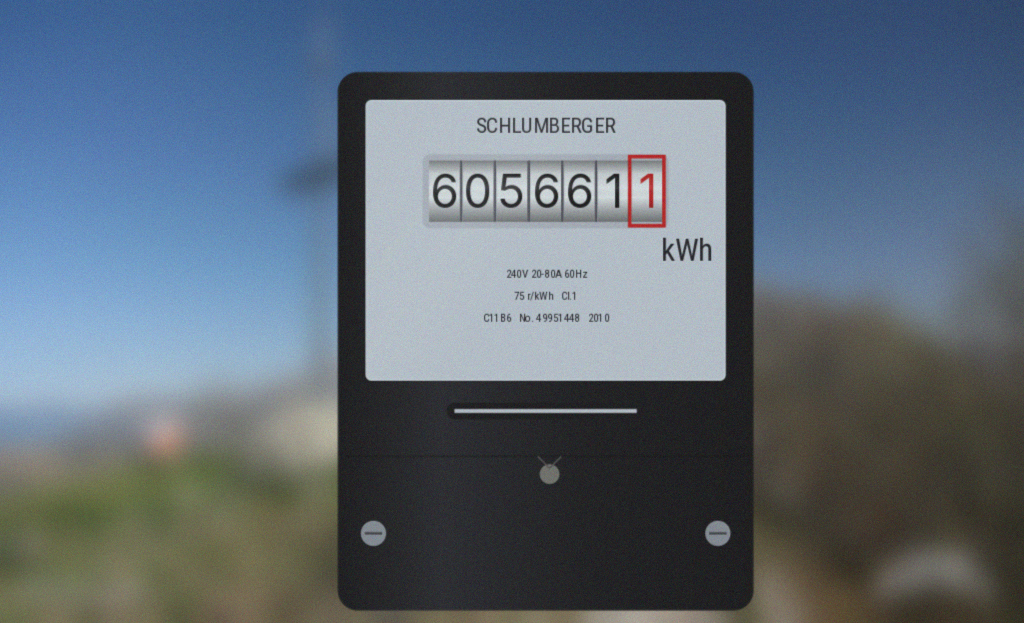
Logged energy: 605661.1 kWh
